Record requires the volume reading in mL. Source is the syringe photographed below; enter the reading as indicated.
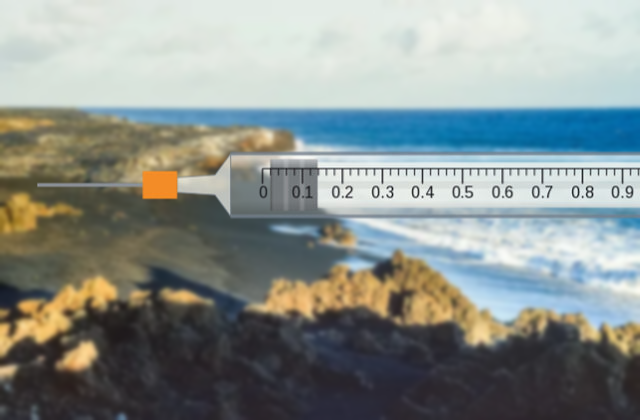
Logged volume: 0.02 mL
